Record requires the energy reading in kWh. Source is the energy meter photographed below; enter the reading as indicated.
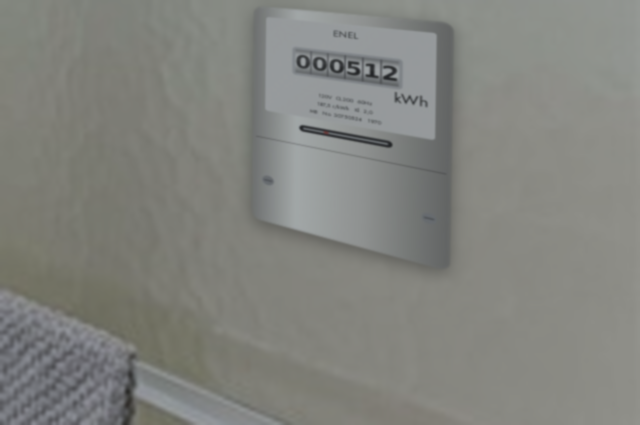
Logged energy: 512 kWh
